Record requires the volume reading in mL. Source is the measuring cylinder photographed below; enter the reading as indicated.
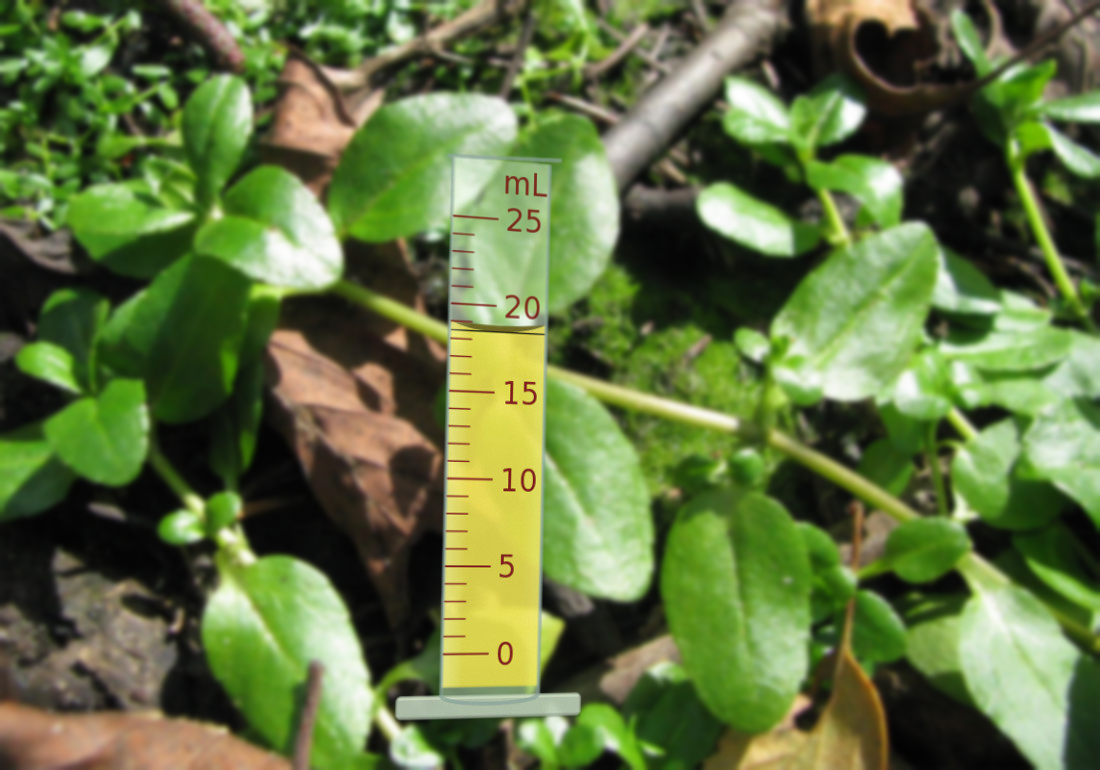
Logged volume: 18.5 mL
